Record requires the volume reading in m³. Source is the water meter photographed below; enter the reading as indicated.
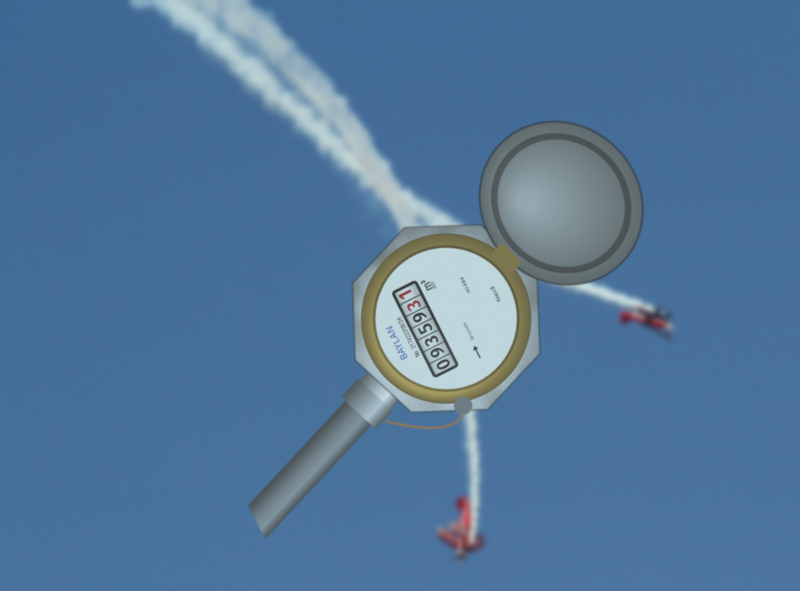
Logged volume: 9359.31 m³
